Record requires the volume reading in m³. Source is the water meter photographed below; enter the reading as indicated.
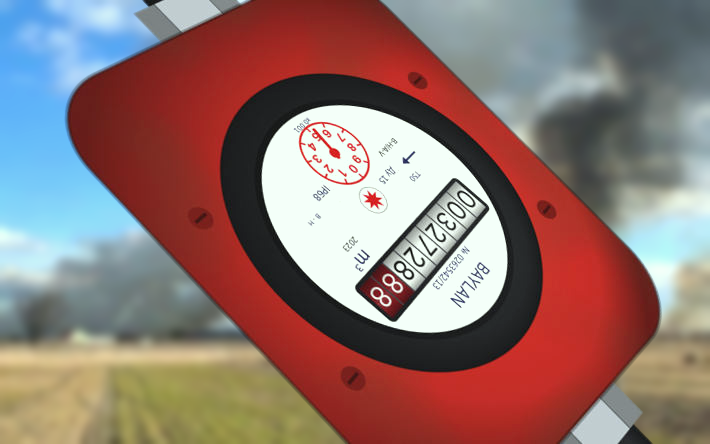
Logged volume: 32728.885 m³
